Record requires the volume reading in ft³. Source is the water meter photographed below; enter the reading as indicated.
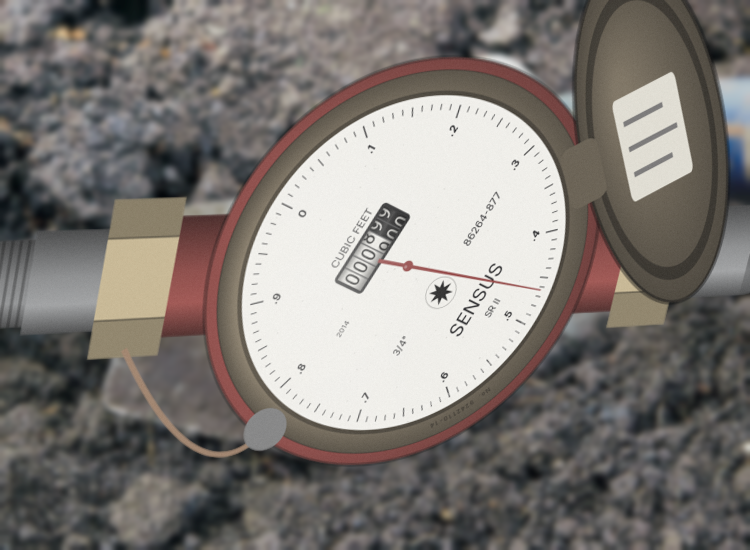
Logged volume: 899.46 ft³
